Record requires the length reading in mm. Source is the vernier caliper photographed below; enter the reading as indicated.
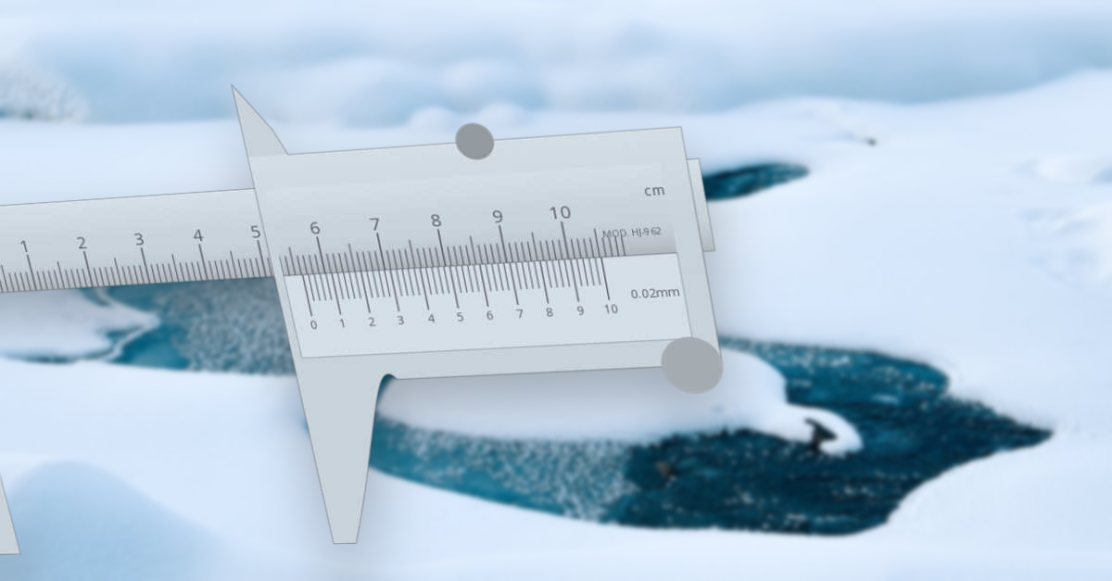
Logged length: 56.2 mm
